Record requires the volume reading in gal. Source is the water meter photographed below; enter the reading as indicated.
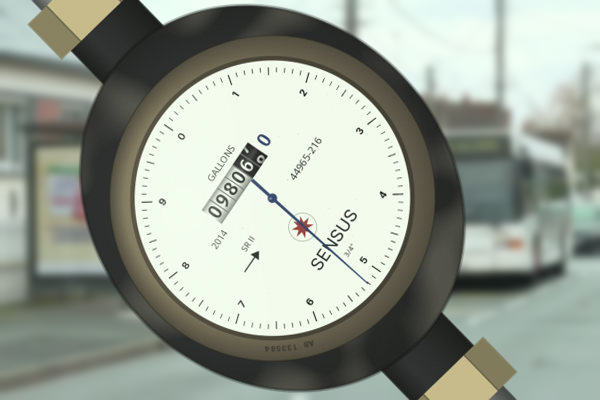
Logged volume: 980675.2 gal
